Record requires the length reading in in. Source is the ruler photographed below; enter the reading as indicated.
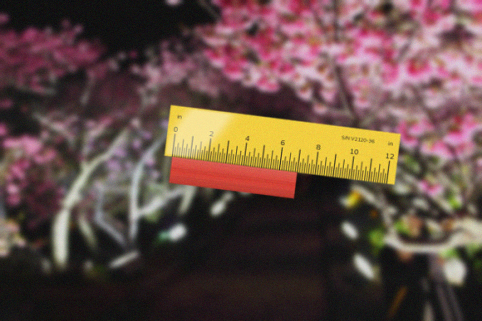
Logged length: 7 in
